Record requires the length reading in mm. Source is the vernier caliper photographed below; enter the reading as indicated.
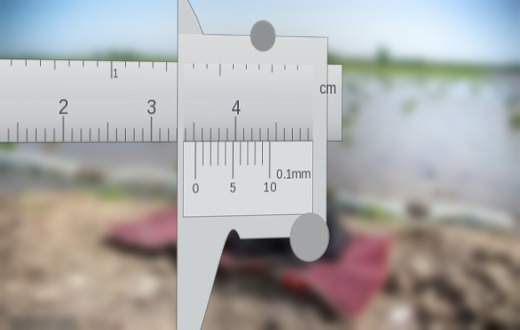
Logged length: 35.2 mm
